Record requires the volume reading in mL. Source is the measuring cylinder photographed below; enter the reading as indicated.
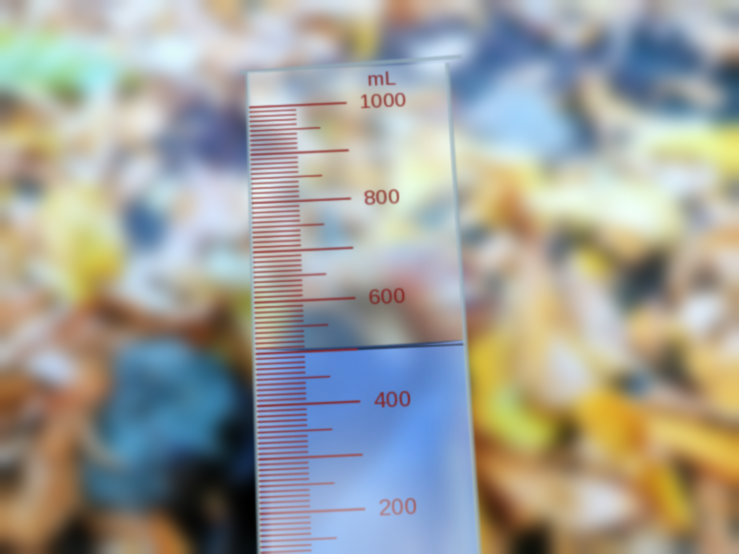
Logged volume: 500 mL
